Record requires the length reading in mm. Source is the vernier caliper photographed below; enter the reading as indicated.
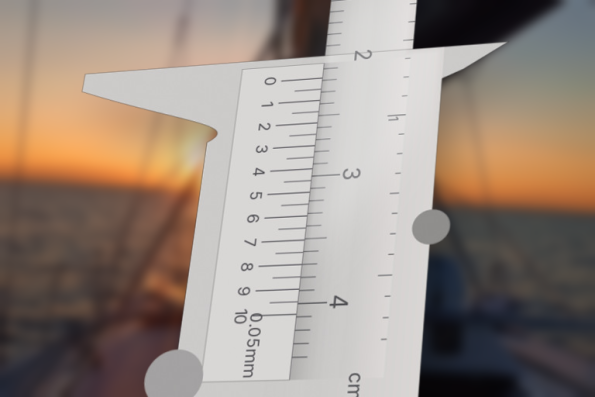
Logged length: 21.8 mm
